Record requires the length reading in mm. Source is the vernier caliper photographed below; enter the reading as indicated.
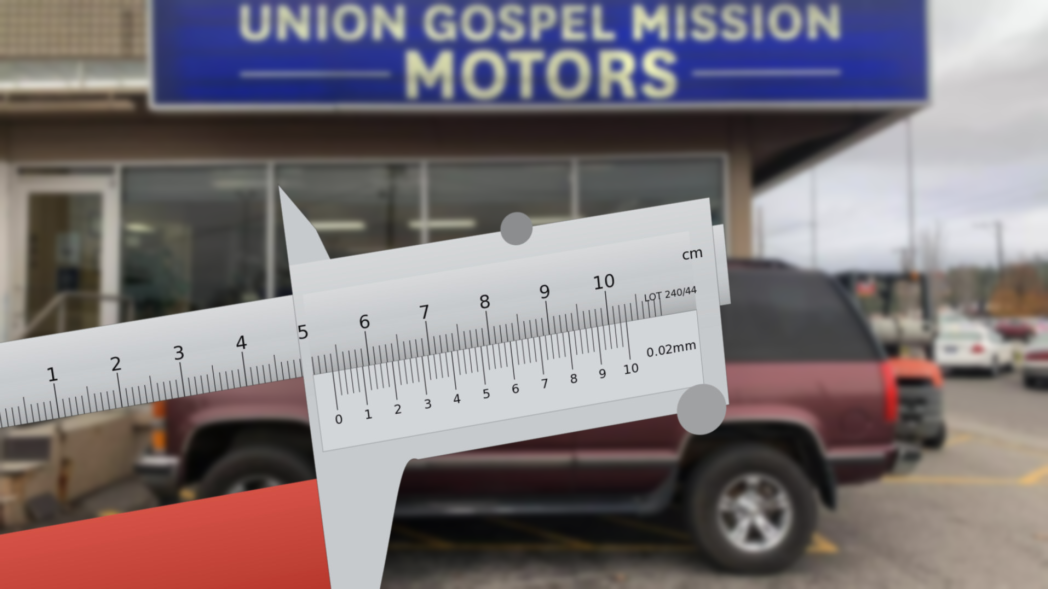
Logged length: 54.0 mm
